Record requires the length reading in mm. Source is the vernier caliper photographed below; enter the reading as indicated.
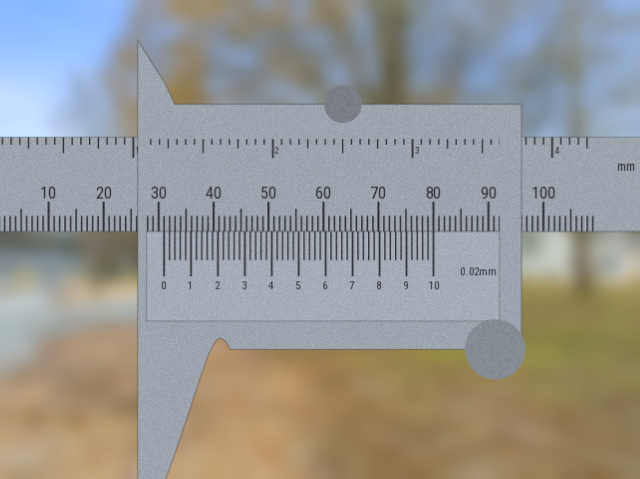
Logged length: 31.0 mm
